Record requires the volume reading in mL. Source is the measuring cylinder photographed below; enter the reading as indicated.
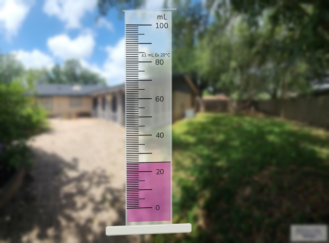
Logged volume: 25 mL
